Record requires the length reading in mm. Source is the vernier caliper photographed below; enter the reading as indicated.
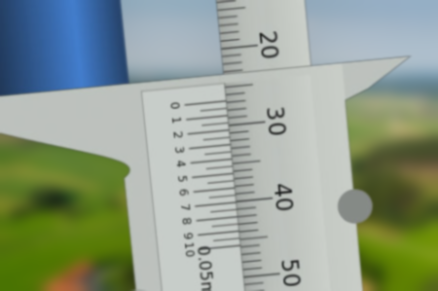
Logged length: 26.8 mm
